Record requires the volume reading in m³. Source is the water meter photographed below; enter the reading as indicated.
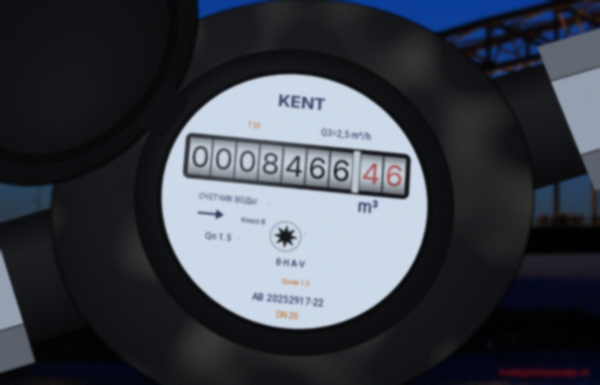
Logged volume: 8466.46 m³
